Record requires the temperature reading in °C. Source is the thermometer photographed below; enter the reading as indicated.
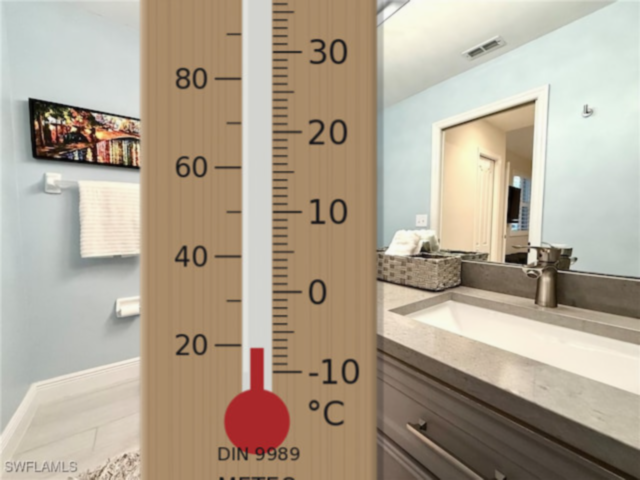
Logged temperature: -7 °C
